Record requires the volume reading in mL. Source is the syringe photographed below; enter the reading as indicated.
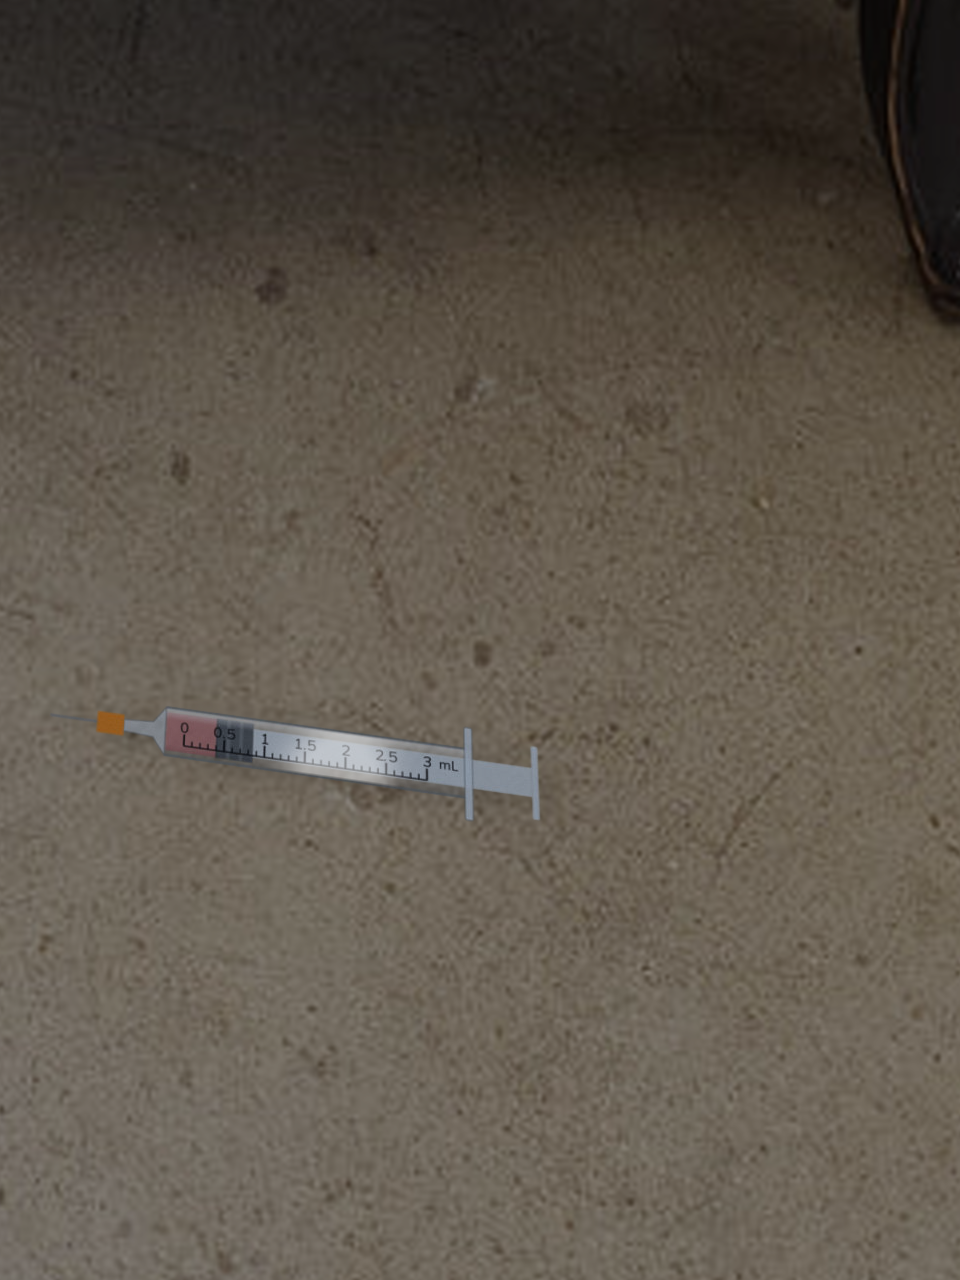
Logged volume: 0.4 mL
